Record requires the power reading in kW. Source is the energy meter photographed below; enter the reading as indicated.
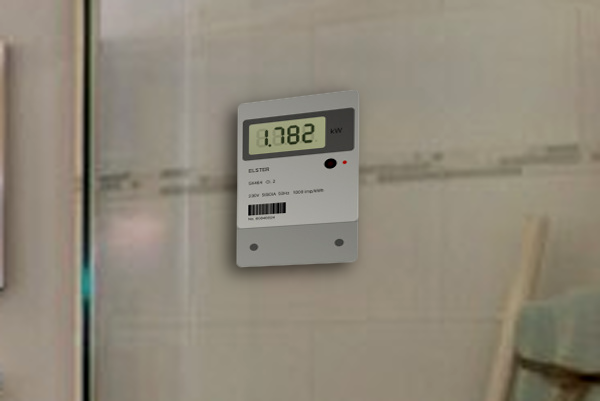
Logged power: 1.782 kW
